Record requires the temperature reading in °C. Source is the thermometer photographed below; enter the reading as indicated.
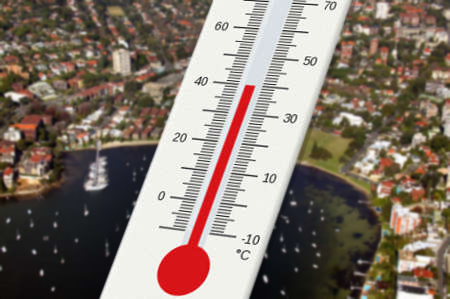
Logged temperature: 40 °C
